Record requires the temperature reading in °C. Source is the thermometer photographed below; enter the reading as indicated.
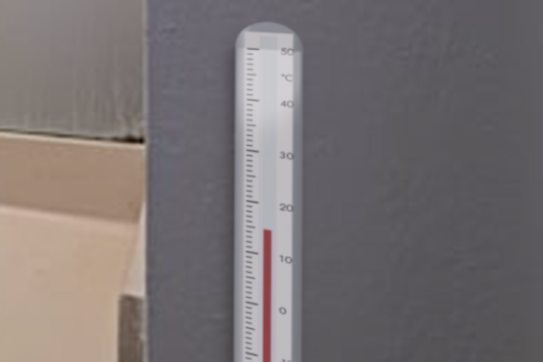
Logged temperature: 15 °C
